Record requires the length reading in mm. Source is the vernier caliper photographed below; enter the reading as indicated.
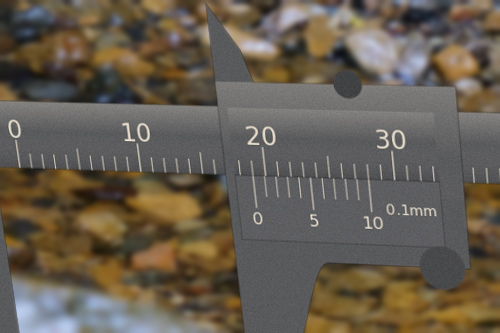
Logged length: 19.0 mm
